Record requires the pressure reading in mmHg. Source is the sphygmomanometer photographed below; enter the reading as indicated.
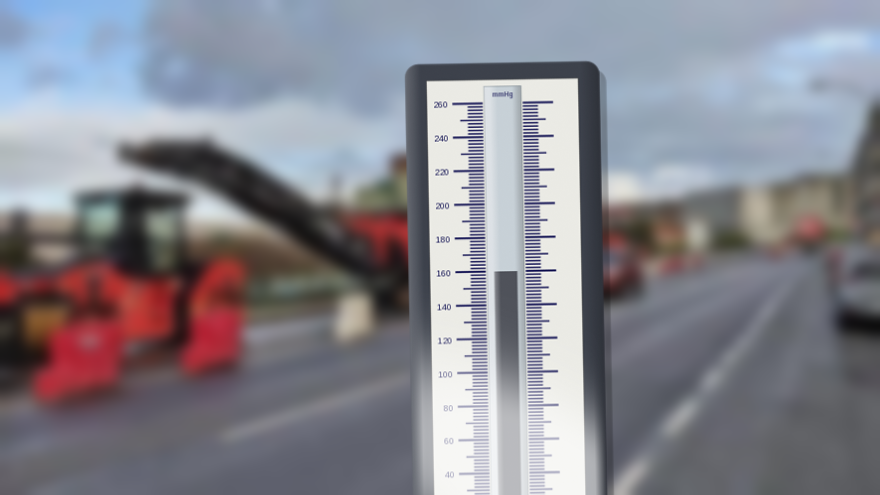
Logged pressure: 160 mmHg
